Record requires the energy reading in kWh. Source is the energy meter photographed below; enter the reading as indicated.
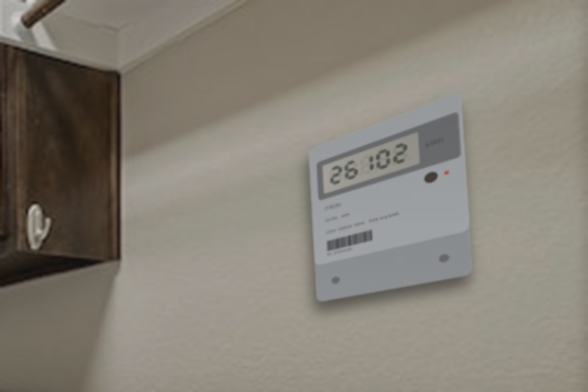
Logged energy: 26102 kWh
